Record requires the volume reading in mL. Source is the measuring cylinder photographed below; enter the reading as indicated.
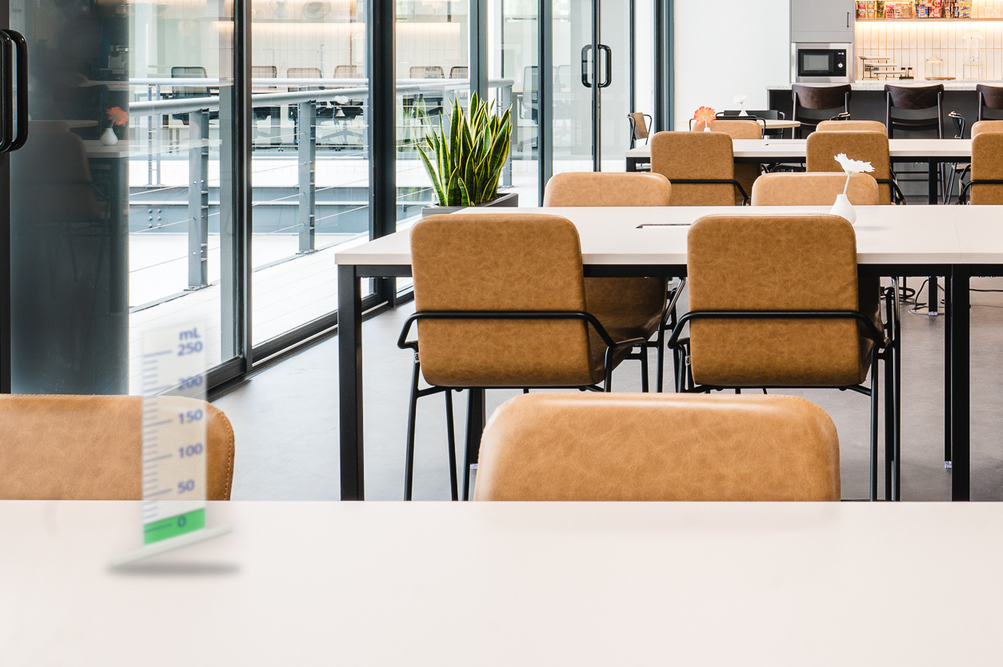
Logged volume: 10 mL
